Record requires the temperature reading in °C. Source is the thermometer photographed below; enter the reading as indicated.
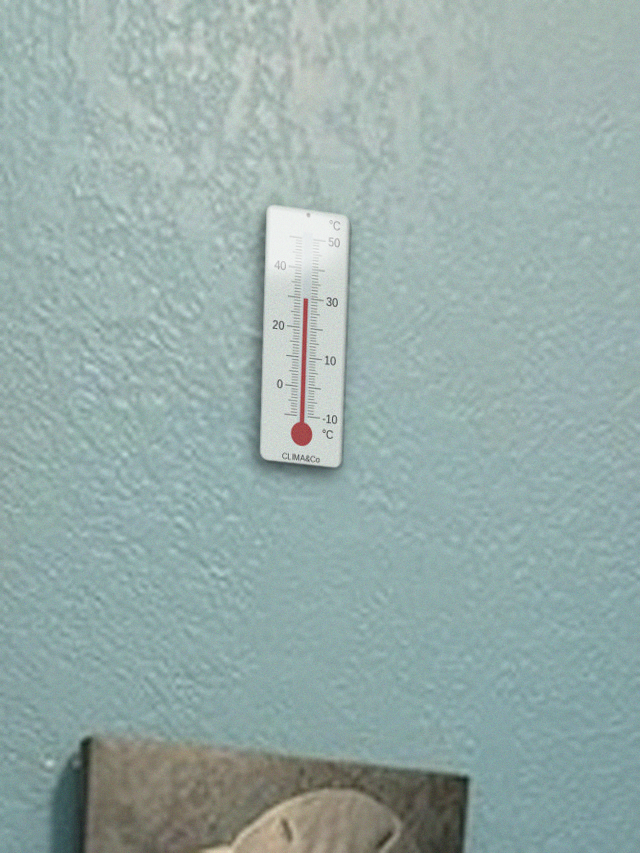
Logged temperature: 30 °C
